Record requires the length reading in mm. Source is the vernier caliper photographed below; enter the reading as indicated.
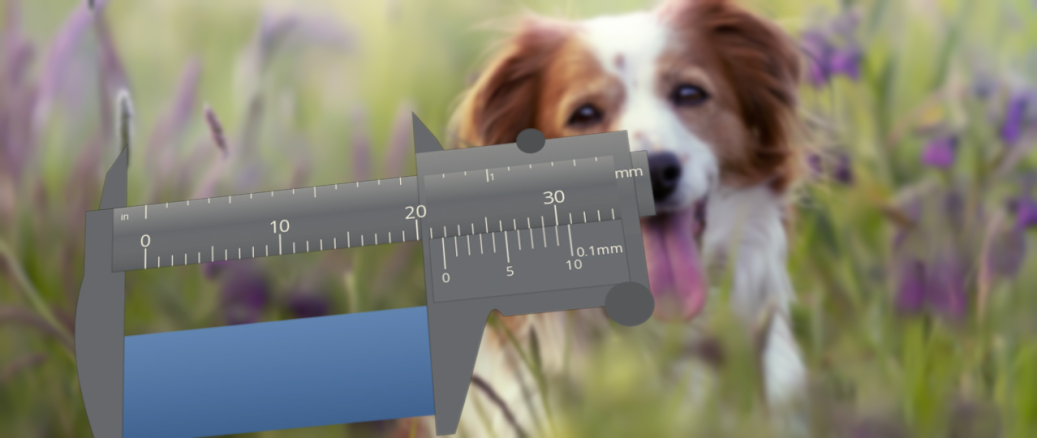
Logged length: 21.8 mm
